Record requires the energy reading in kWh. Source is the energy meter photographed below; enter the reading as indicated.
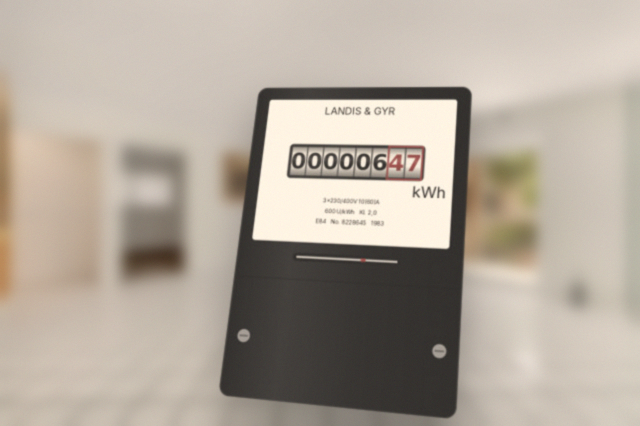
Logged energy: 6.47 kWh
